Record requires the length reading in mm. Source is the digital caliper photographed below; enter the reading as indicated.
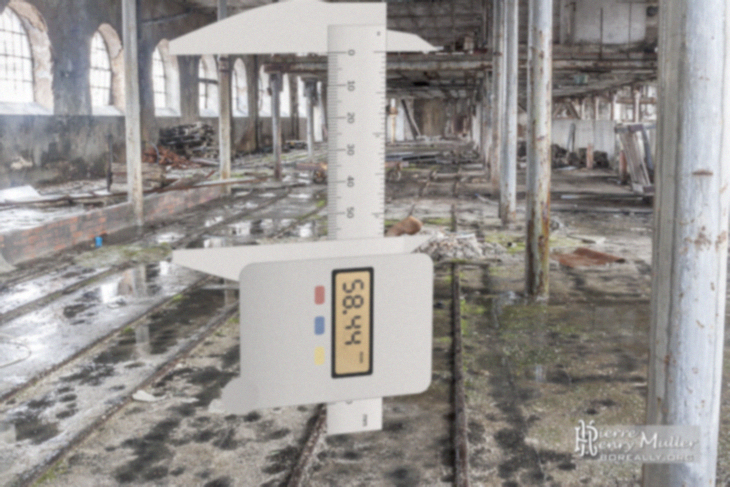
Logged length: 58.44 mm
